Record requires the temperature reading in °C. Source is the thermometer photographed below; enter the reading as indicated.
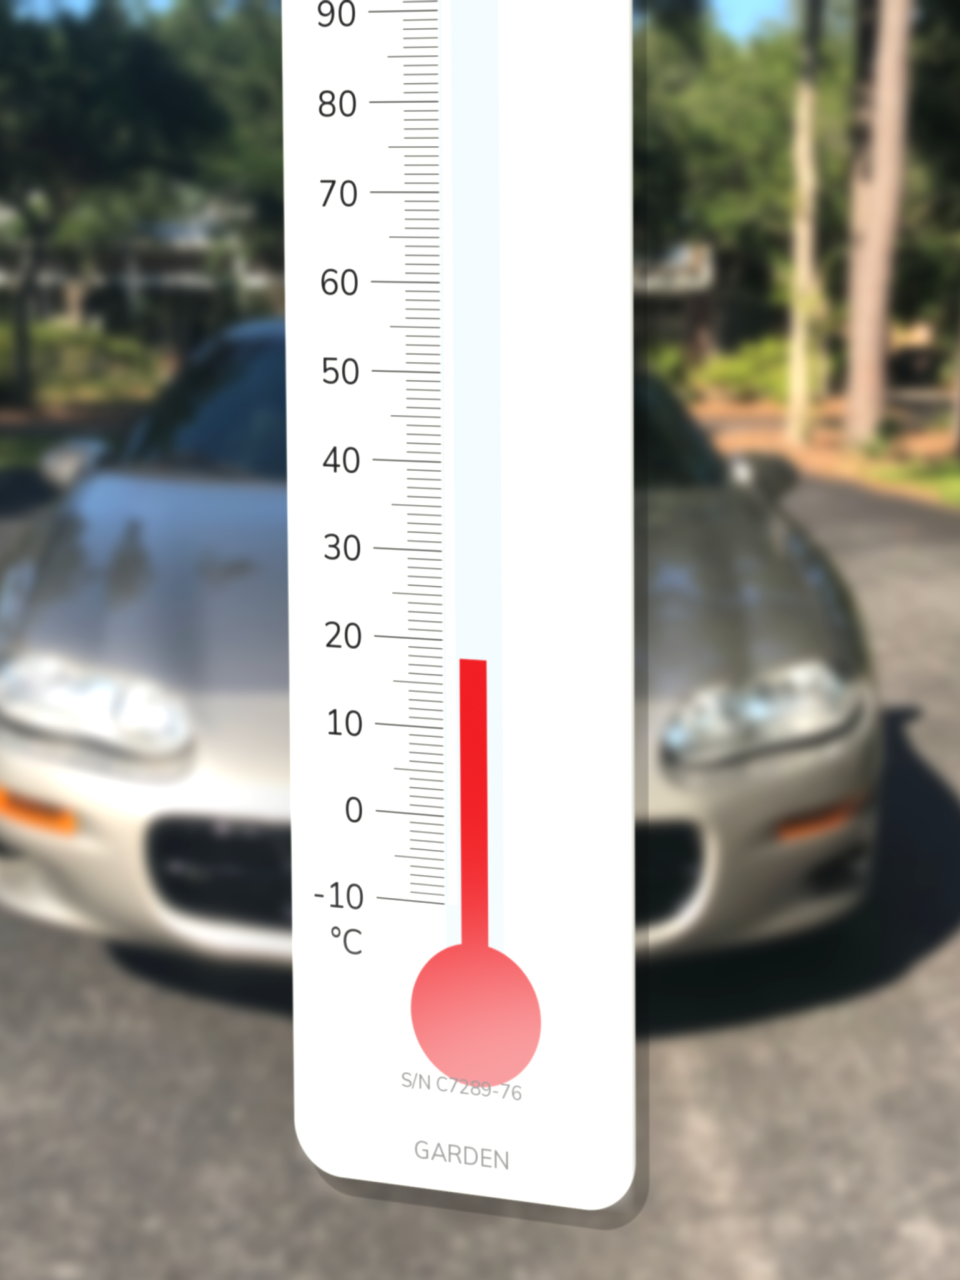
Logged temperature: 18 °C
